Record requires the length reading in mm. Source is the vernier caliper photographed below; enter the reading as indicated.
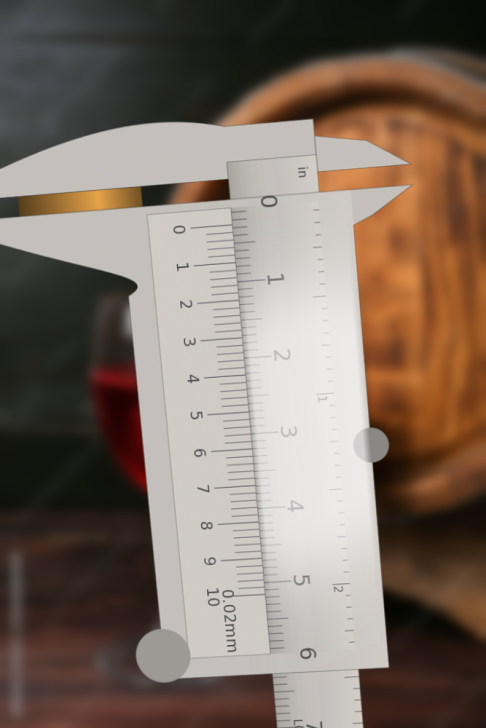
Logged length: 2.6 mm
